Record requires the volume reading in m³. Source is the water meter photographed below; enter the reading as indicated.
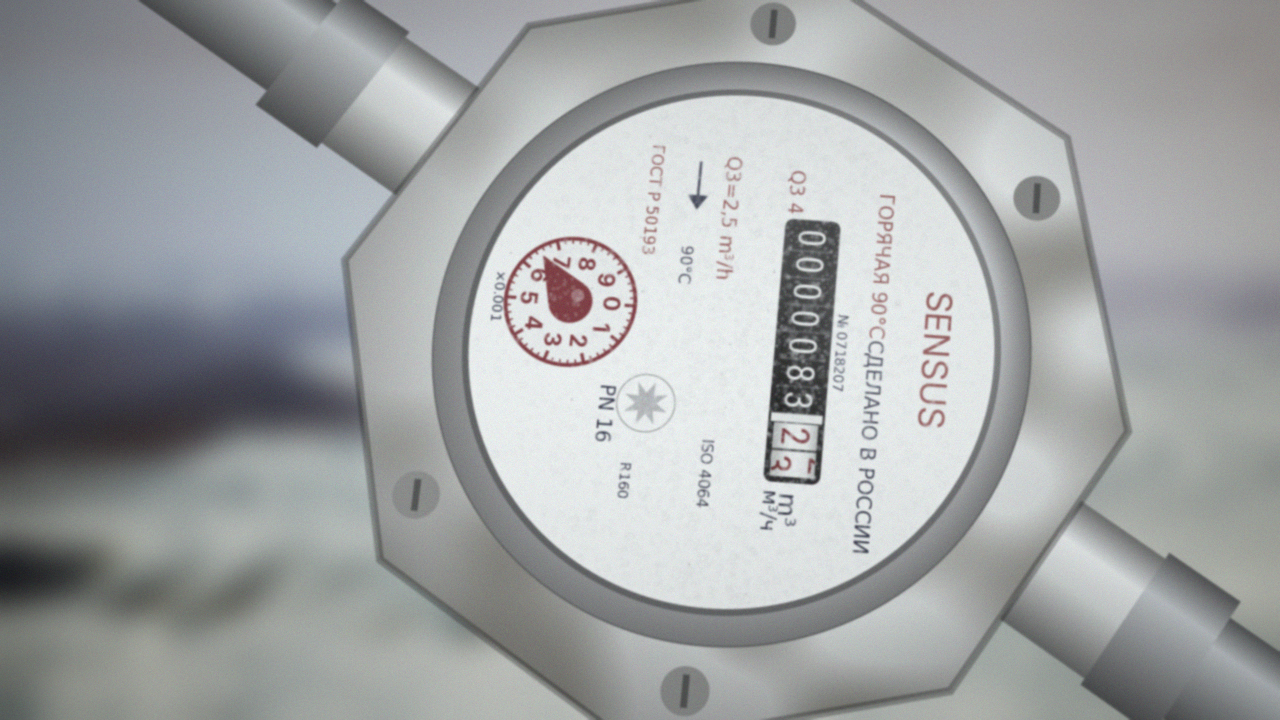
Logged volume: 83.226 m³
